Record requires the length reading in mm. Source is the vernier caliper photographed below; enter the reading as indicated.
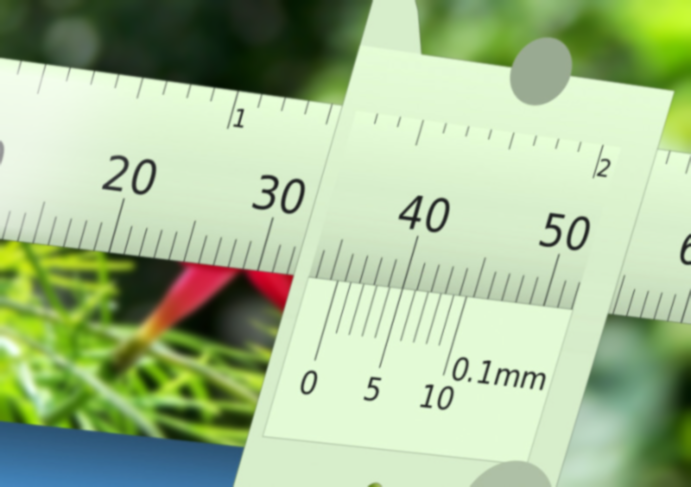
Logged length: 35.5 mm
